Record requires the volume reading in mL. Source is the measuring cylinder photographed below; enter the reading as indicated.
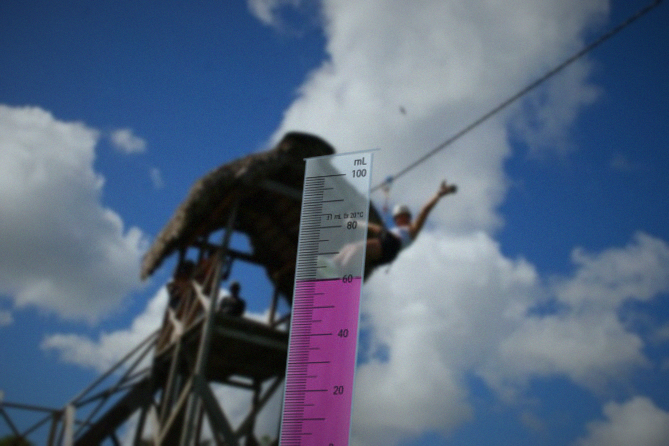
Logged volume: 60 mL
